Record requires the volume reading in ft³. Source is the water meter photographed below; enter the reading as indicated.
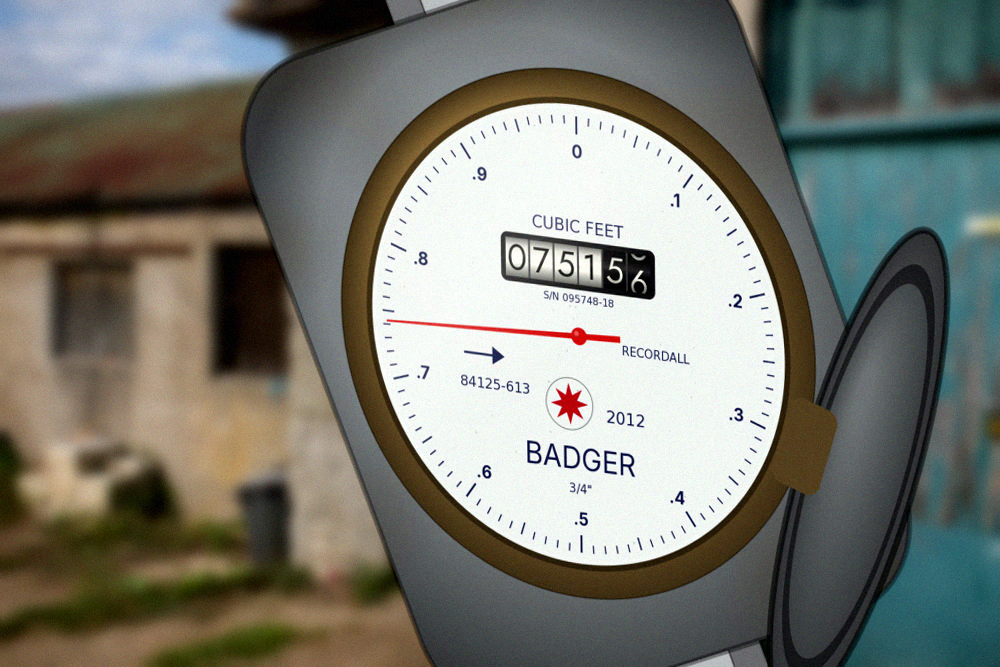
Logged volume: 75155.74 ft³
